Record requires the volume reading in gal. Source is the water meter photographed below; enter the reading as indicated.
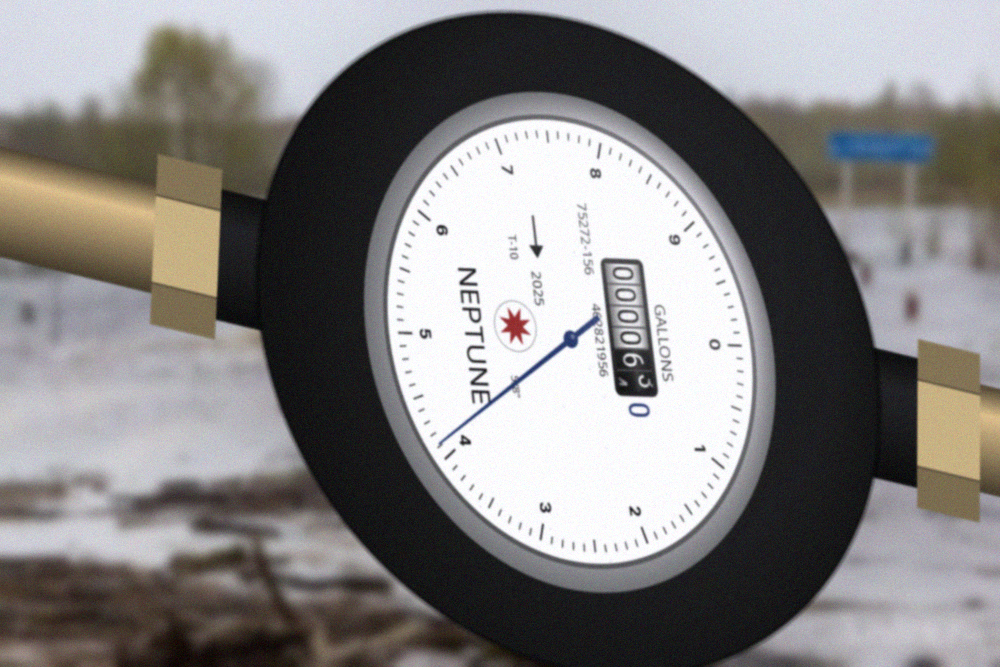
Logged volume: 634.1 gal
